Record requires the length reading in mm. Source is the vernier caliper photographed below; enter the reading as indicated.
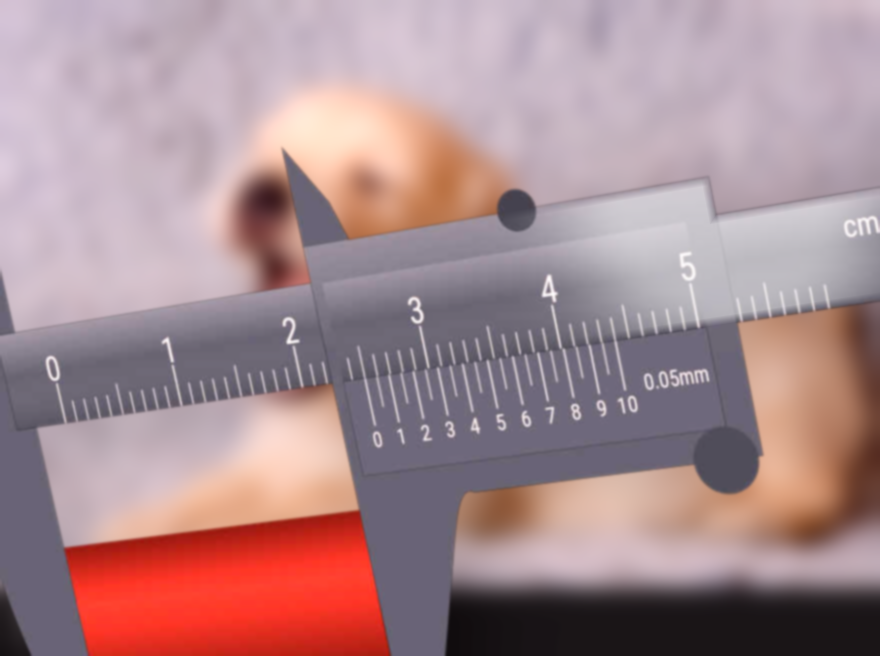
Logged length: 25.0 mm
